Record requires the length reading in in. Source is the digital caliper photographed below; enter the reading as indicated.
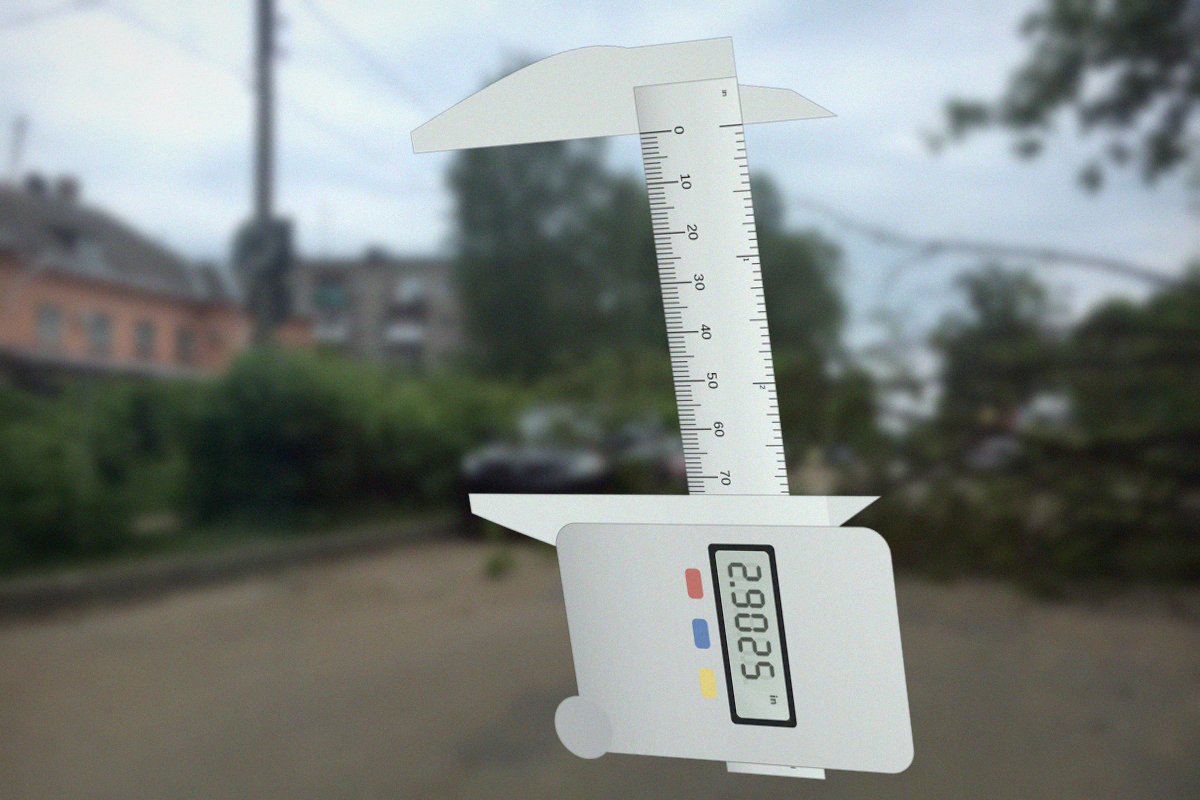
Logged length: 2.9025 in
